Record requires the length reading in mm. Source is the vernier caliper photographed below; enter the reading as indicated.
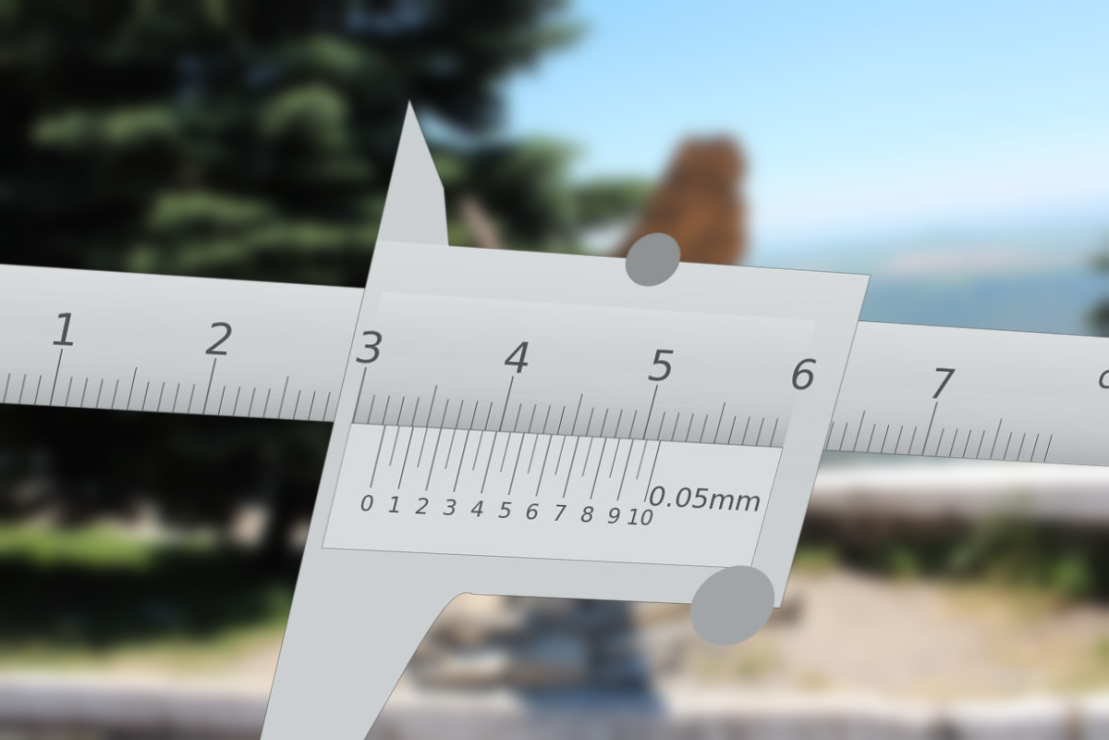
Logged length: 32.2 mm
